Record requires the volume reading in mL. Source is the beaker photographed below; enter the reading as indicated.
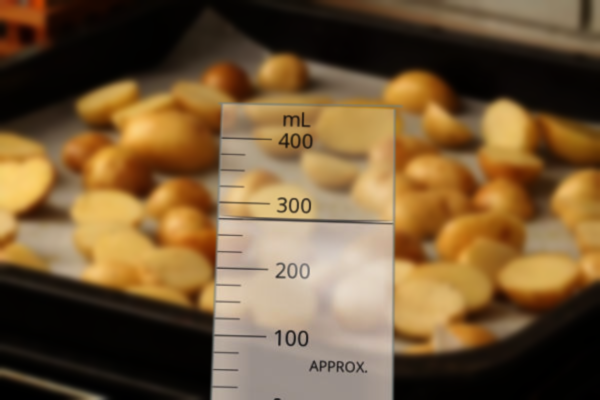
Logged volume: 275 mL
